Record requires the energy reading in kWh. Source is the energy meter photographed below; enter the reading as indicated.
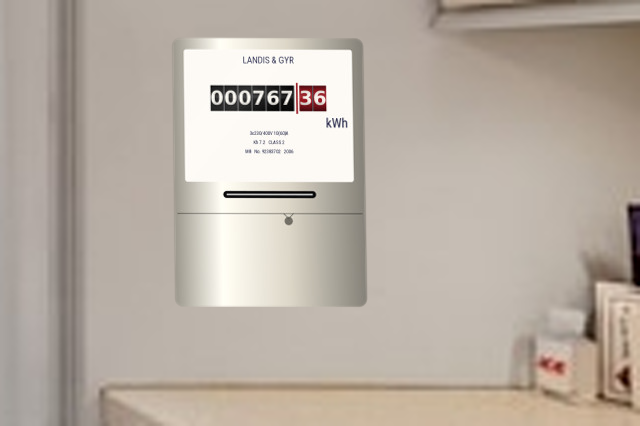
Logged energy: 767.36 kWh
